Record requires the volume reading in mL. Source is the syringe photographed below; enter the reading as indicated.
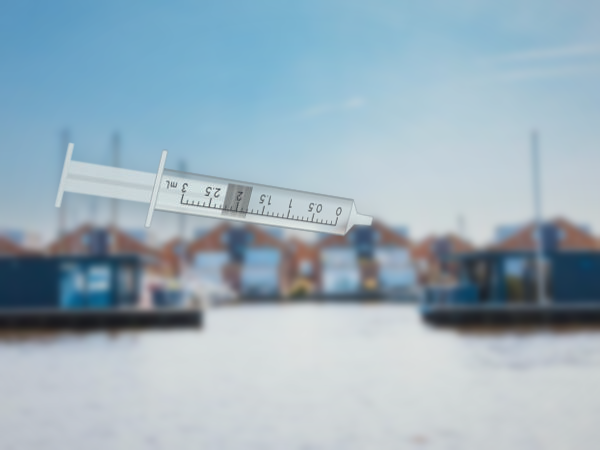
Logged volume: 1.8 mL
